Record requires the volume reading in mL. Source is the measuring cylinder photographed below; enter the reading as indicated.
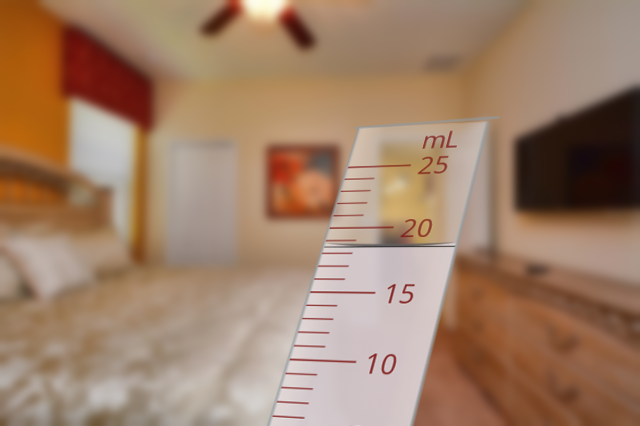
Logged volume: 18.5 mL
